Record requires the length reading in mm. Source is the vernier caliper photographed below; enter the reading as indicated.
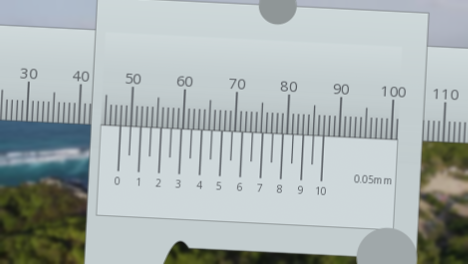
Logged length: 48.0 mm
